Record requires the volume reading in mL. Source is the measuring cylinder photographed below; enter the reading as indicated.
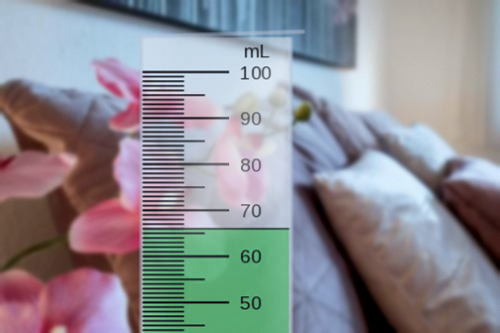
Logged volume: 66 mL
